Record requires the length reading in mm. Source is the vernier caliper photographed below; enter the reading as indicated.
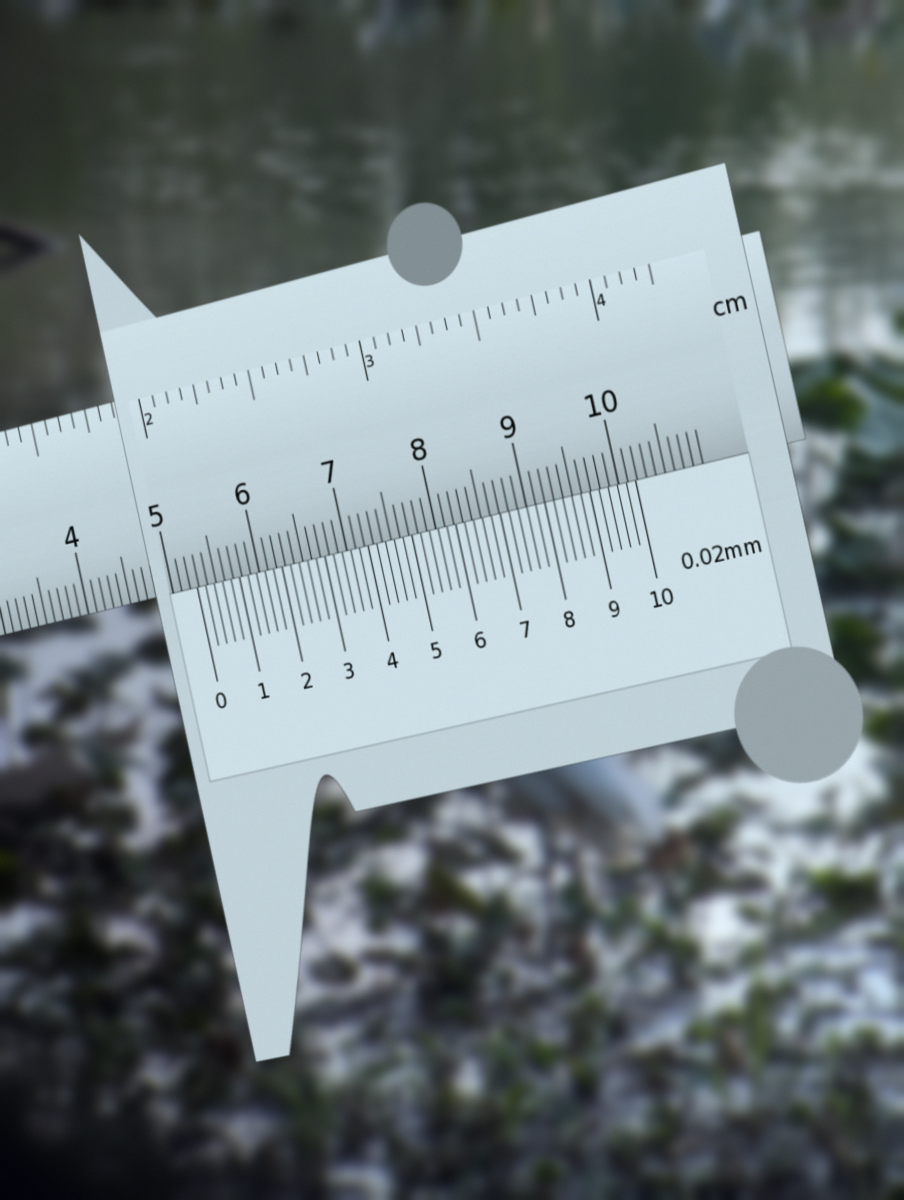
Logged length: 52.8 mm
